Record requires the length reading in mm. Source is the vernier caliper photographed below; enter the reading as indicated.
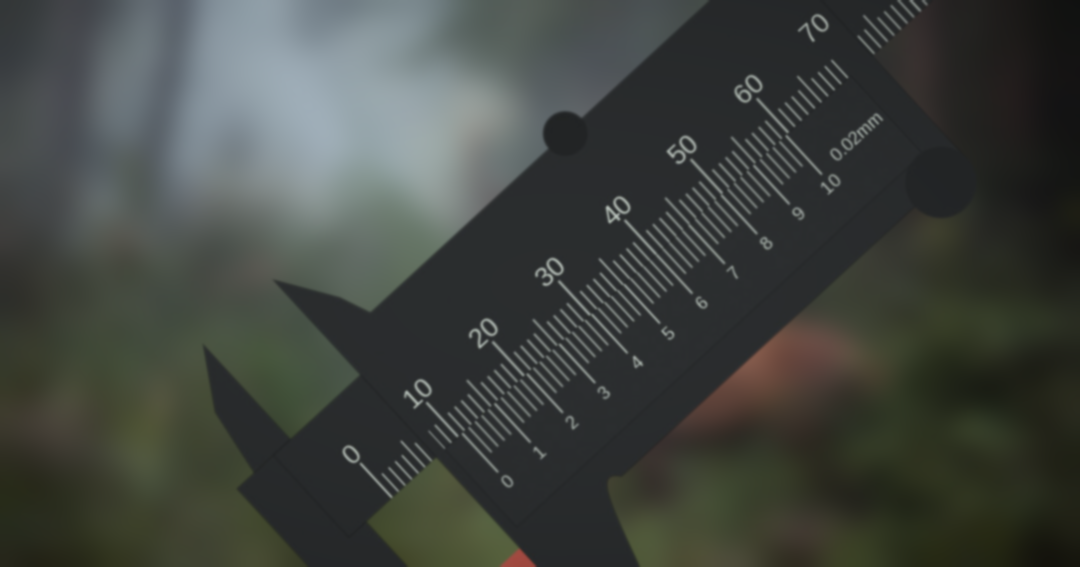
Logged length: 10.6 mm
